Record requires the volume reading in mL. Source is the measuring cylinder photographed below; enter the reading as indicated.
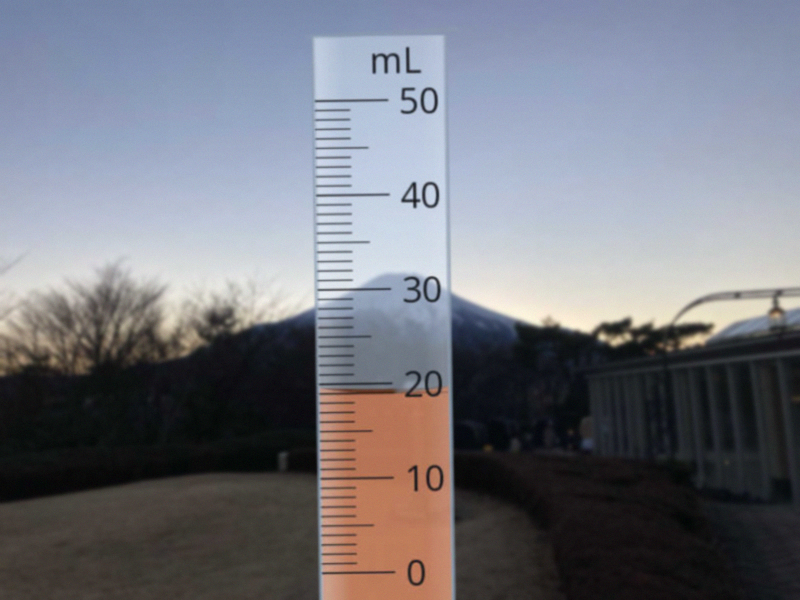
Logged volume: 19 mL
